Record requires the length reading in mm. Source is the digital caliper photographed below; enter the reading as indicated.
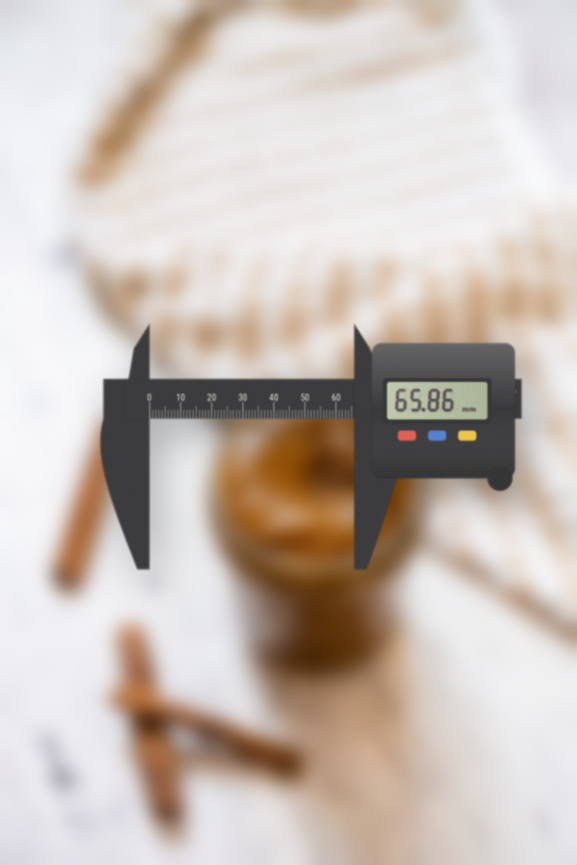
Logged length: 65.86 mm
